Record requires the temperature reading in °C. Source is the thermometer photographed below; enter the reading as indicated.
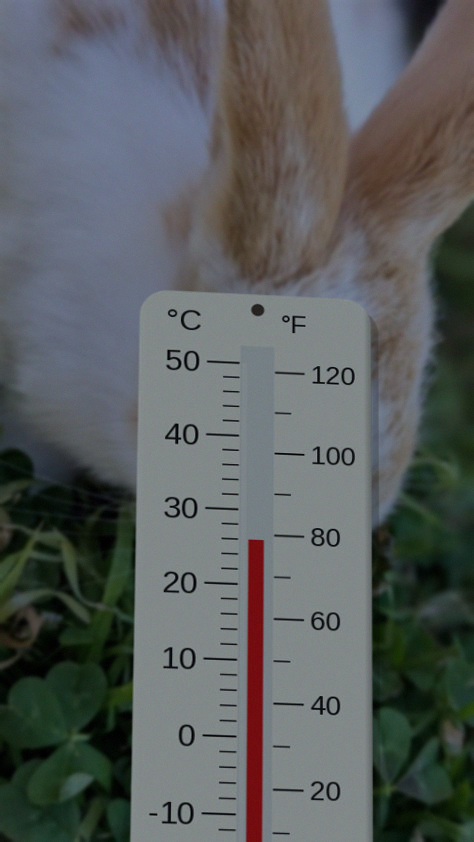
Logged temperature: 26 °C
